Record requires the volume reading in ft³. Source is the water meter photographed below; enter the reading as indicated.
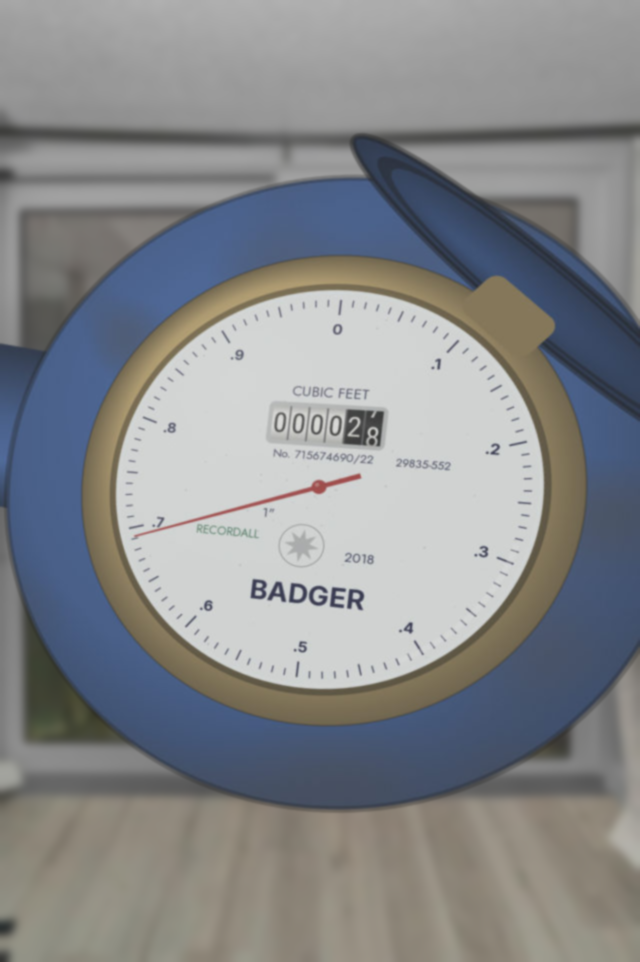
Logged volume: 27.69 ft³
